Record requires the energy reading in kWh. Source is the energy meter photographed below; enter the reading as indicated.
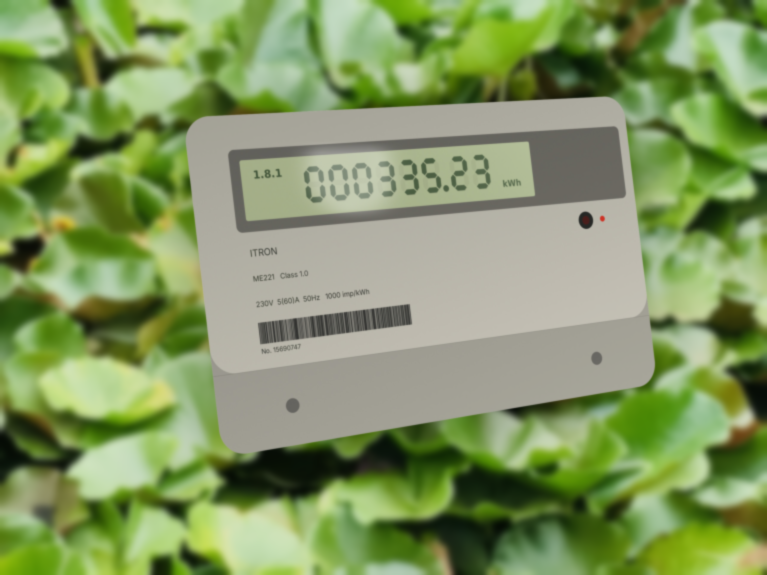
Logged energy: 335.23 kWh
